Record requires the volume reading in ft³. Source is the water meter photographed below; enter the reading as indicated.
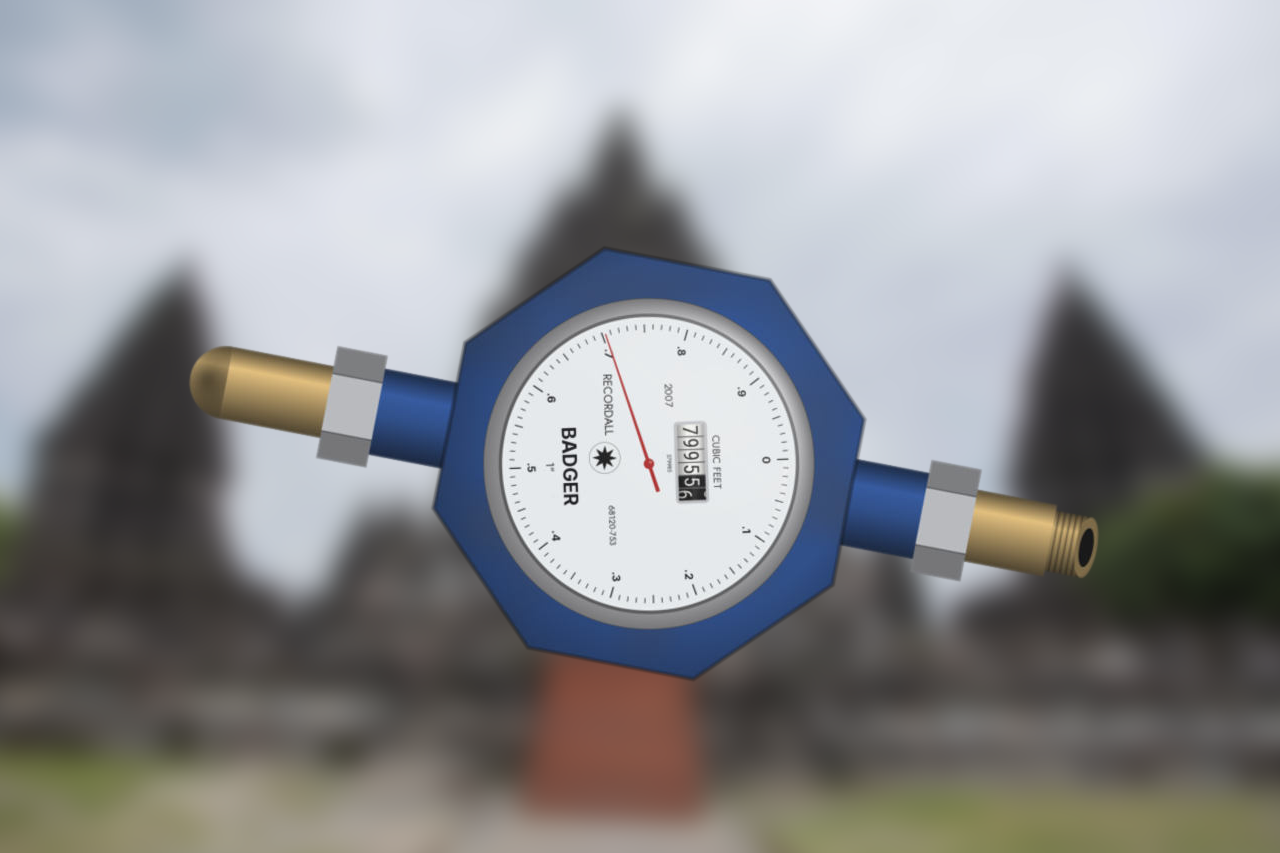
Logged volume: 799555.70 ft³
